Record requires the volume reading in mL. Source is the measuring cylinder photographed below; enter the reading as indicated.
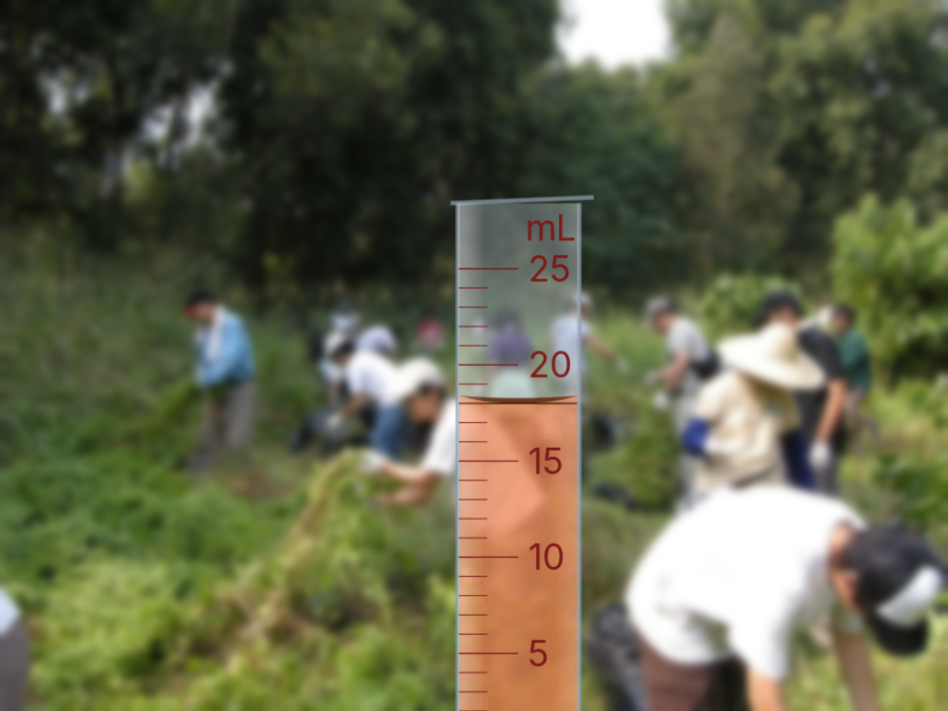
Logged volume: 18 mL
